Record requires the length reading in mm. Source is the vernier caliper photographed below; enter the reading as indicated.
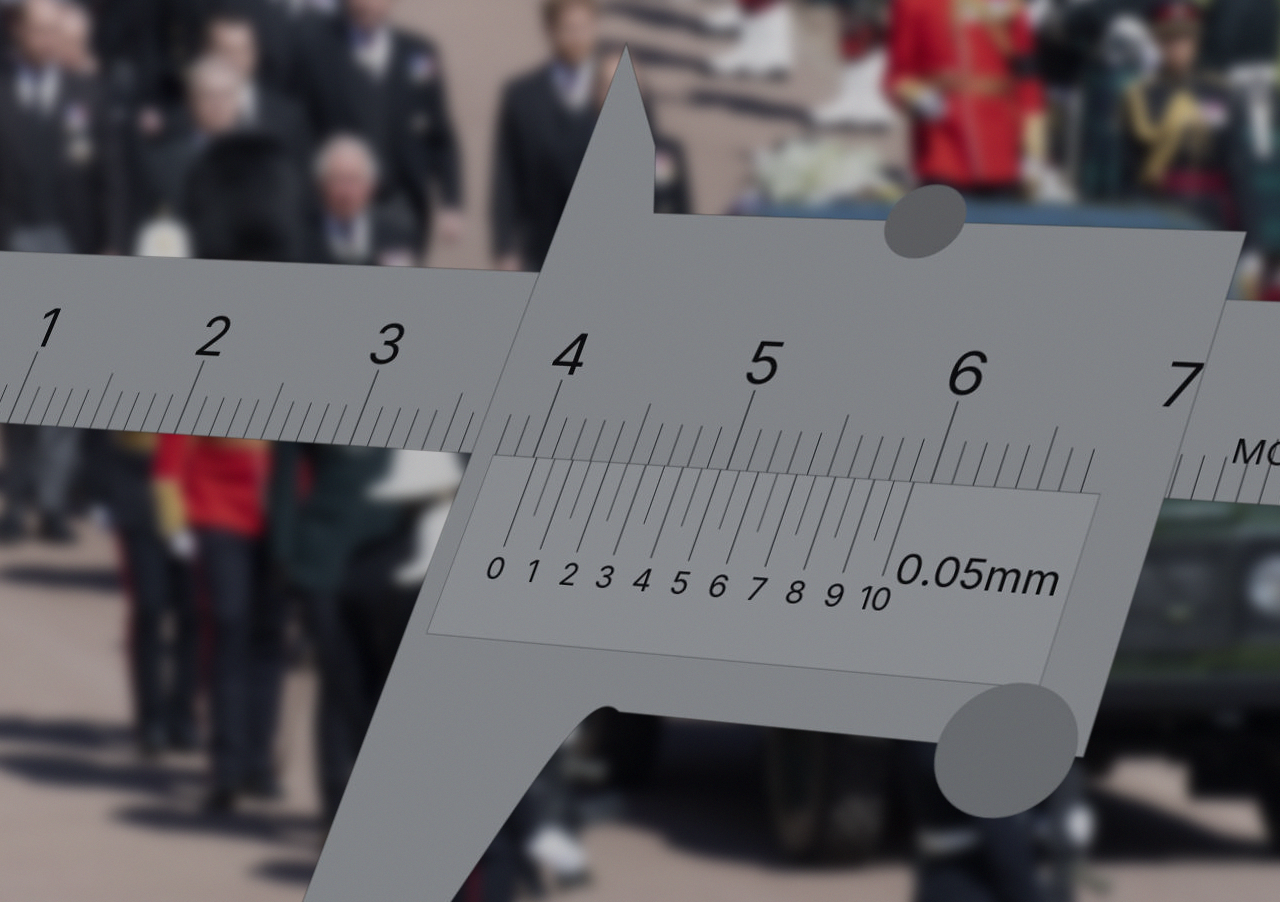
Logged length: 40.2 mm
